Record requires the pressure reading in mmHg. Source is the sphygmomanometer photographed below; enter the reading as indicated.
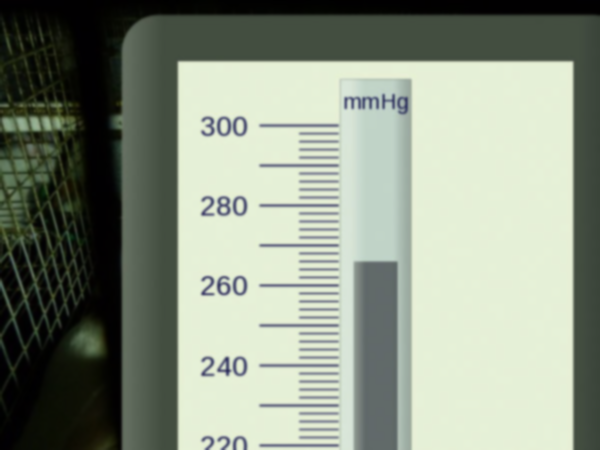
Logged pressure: 266 mmHg
